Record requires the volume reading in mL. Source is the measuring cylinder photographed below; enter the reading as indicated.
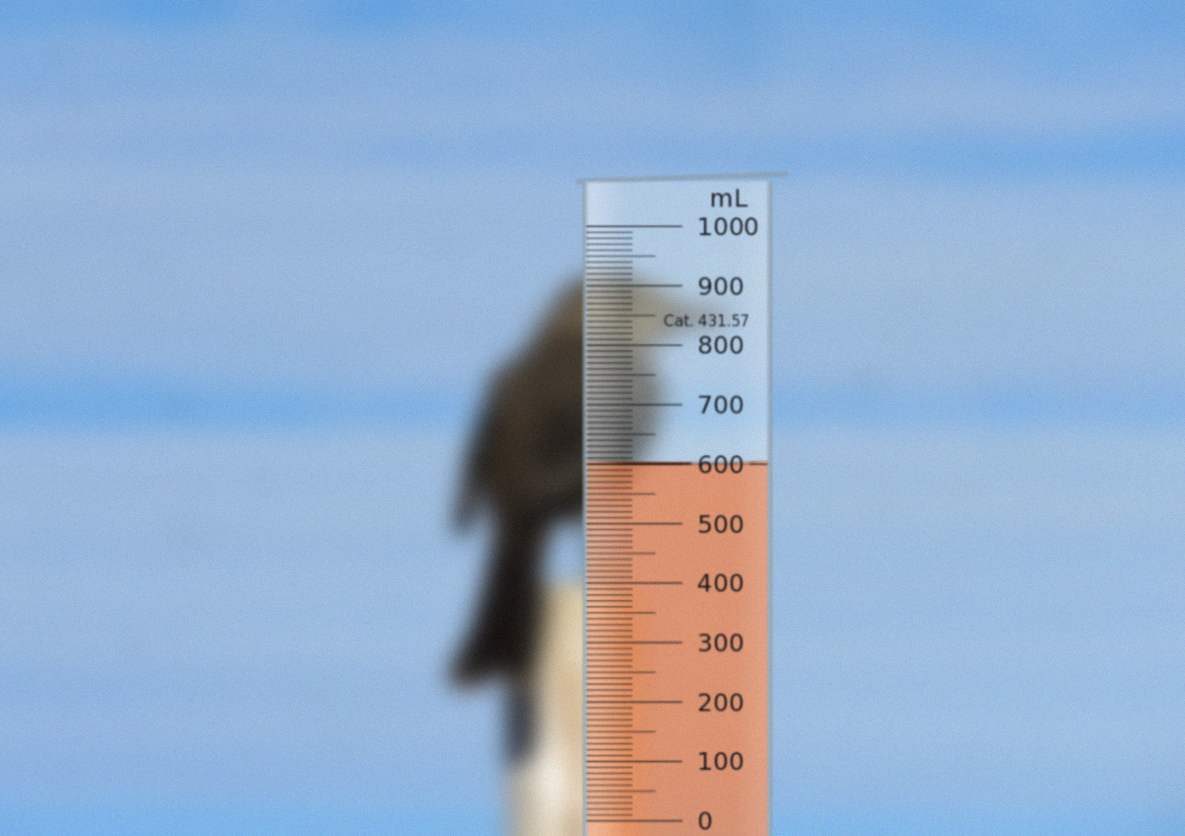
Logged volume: 600 mL
